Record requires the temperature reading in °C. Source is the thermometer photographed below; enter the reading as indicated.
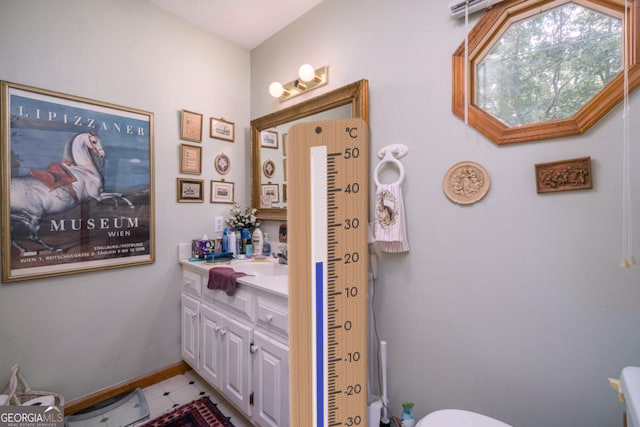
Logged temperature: 20 °C
